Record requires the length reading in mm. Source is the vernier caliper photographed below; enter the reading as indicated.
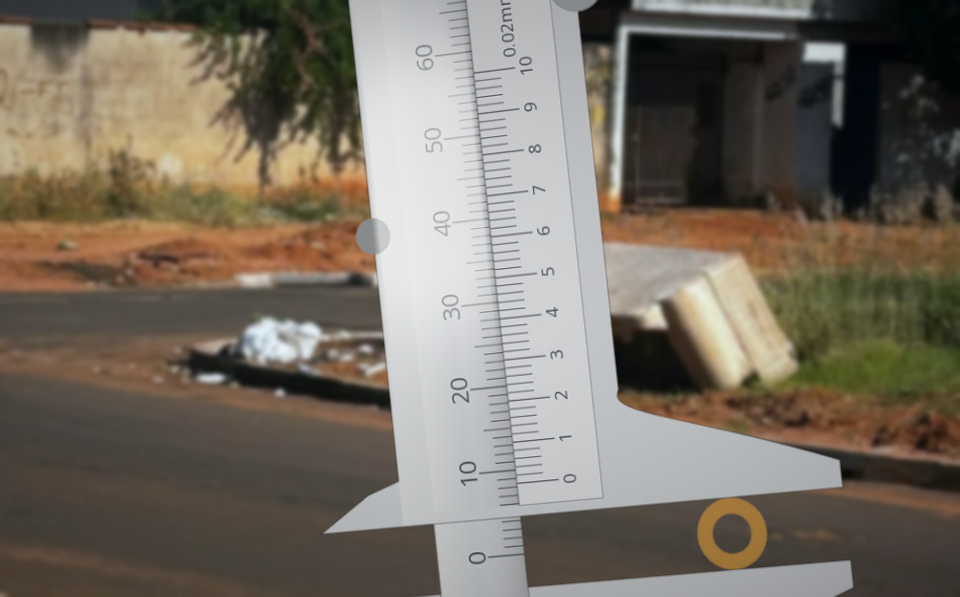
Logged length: 8.4 mm
